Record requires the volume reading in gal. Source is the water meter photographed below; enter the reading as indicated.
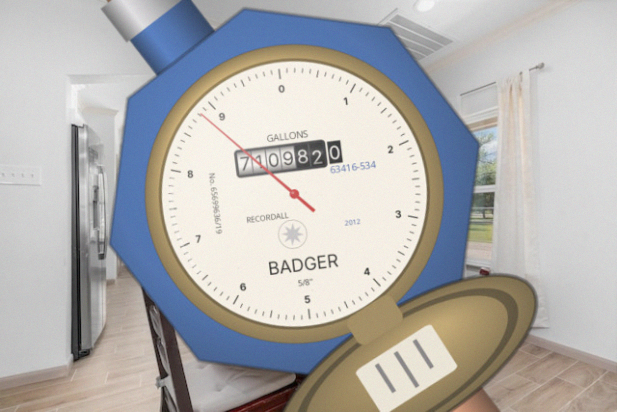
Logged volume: 7109818.8 gal
